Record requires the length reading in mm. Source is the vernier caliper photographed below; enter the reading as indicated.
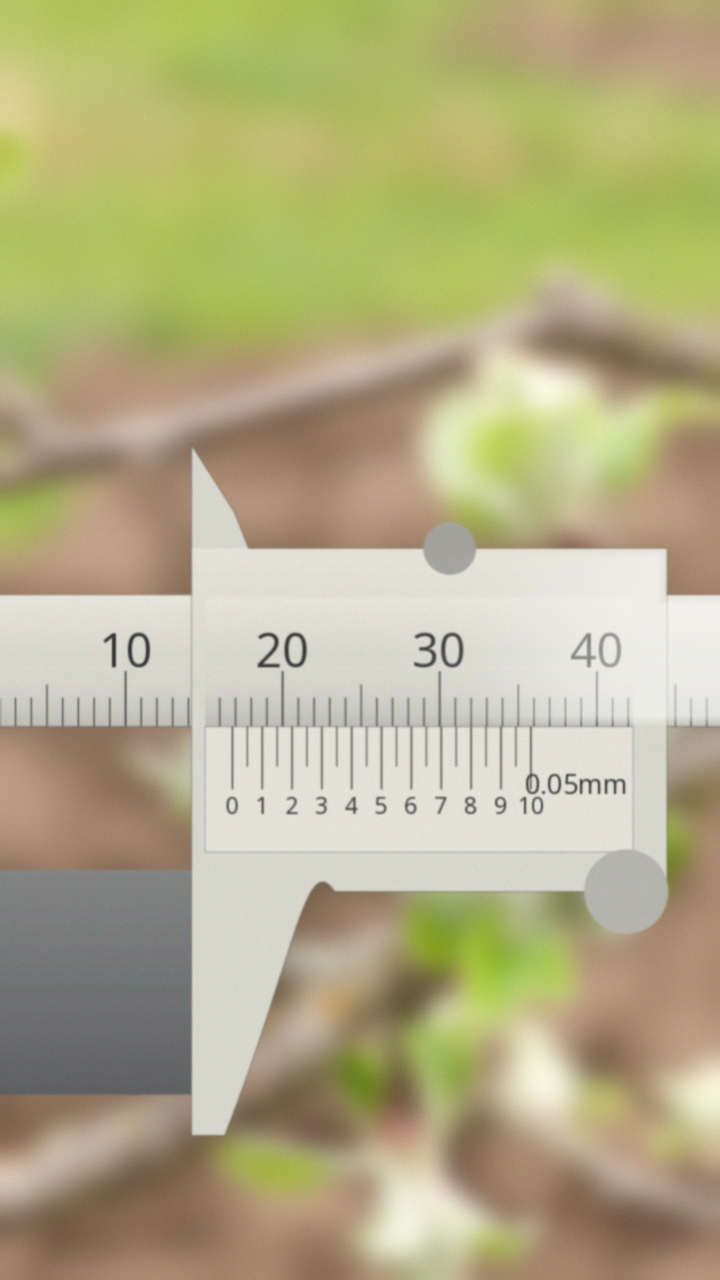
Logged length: 16.8 mm
